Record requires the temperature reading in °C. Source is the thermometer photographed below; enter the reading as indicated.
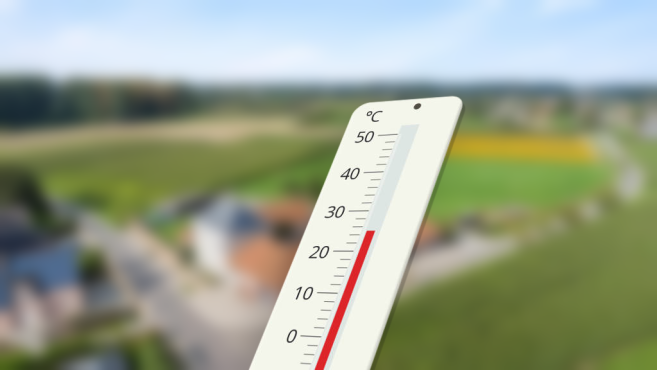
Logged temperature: 25 °C
